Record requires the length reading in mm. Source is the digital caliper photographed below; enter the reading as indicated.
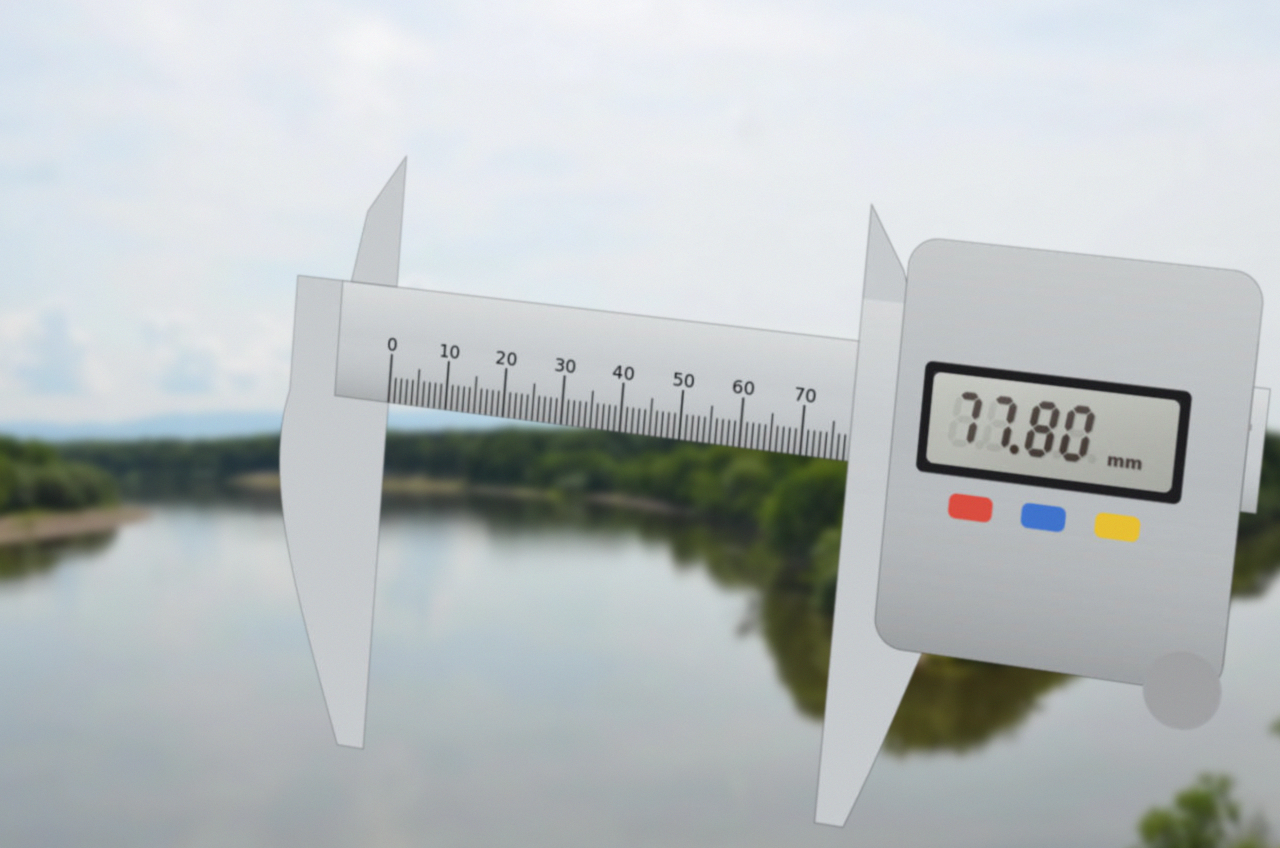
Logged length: 77.80 mm
